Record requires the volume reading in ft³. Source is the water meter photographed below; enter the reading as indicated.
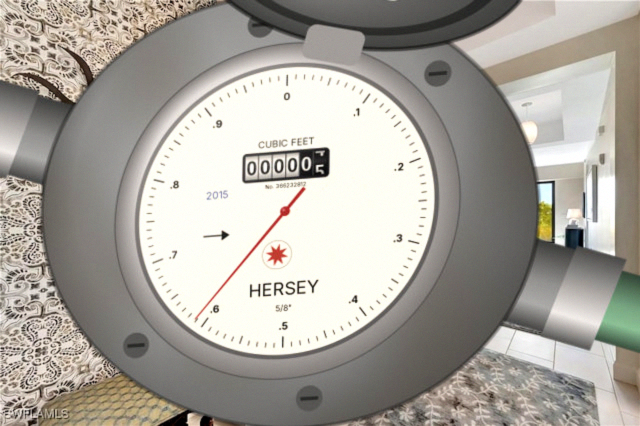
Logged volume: 4.61 ft³
